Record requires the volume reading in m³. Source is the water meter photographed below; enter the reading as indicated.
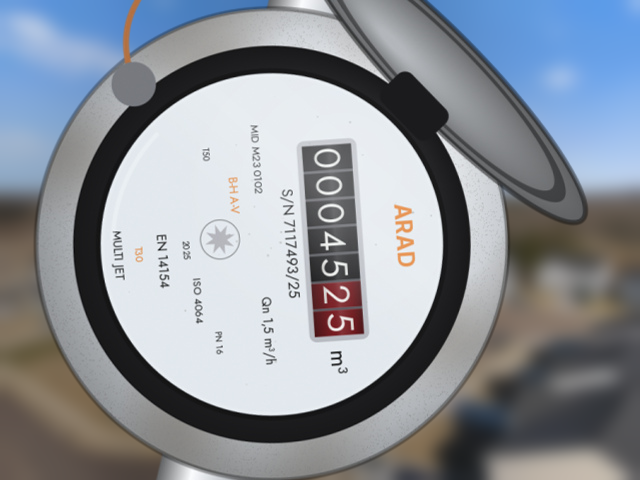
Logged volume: 45.25 m³
